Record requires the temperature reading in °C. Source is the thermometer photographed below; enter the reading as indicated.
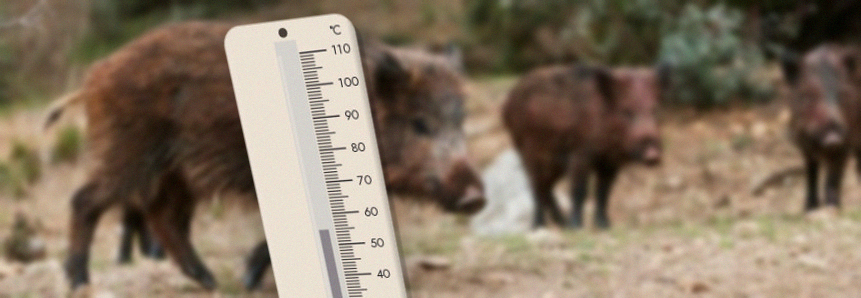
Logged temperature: 55 °C
